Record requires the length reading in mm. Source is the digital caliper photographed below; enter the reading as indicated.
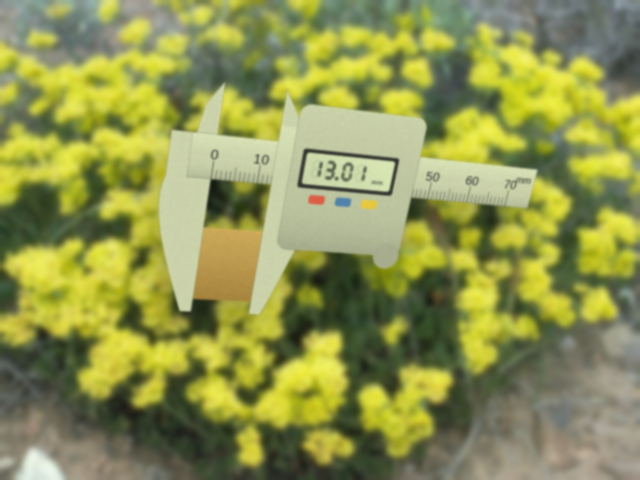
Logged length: 13.01 mm
